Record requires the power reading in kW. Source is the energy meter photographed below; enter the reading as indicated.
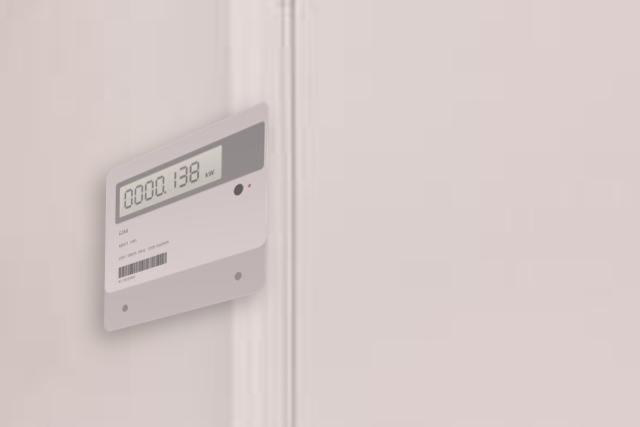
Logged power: 0.138 kW
